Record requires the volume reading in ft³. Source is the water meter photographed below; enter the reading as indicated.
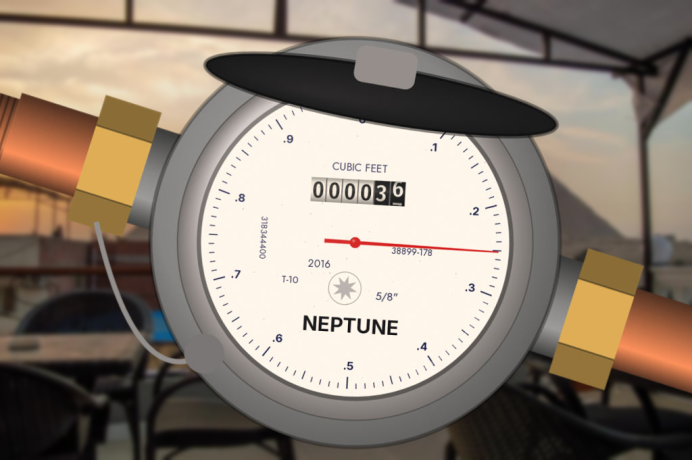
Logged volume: 36.25 ft³
